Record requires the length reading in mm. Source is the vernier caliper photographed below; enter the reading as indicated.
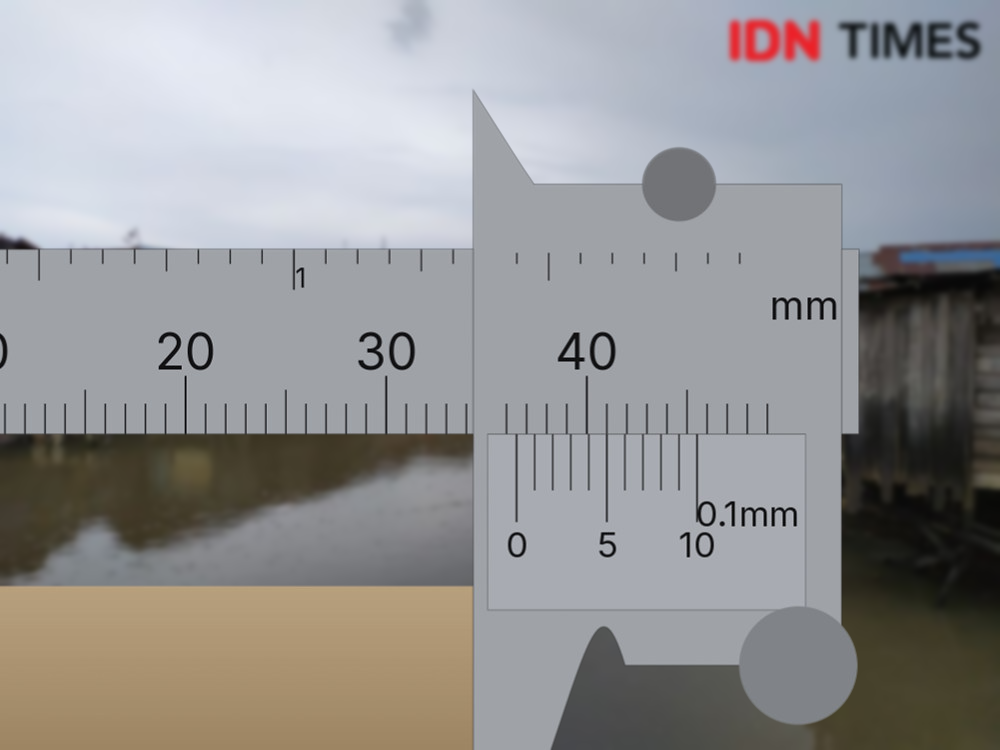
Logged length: 36.5 mm
